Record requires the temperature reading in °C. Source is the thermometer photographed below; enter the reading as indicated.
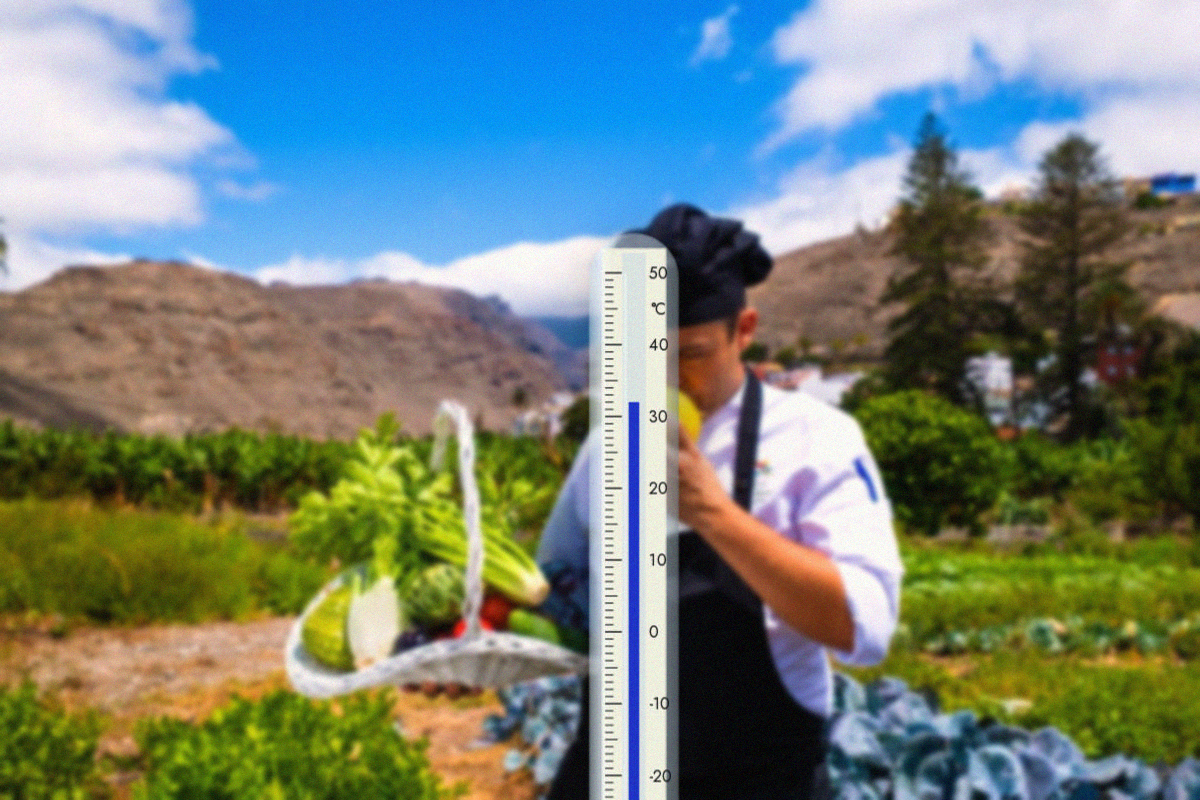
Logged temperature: 32 °C
